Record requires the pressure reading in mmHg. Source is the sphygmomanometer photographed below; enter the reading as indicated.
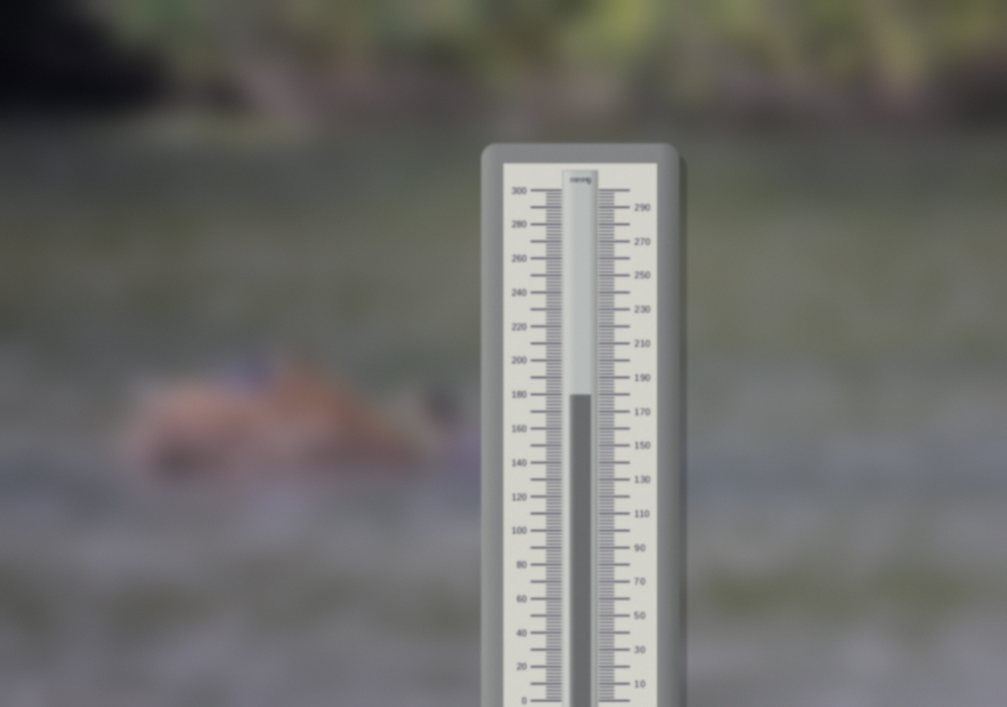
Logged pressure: 180 mmHg
